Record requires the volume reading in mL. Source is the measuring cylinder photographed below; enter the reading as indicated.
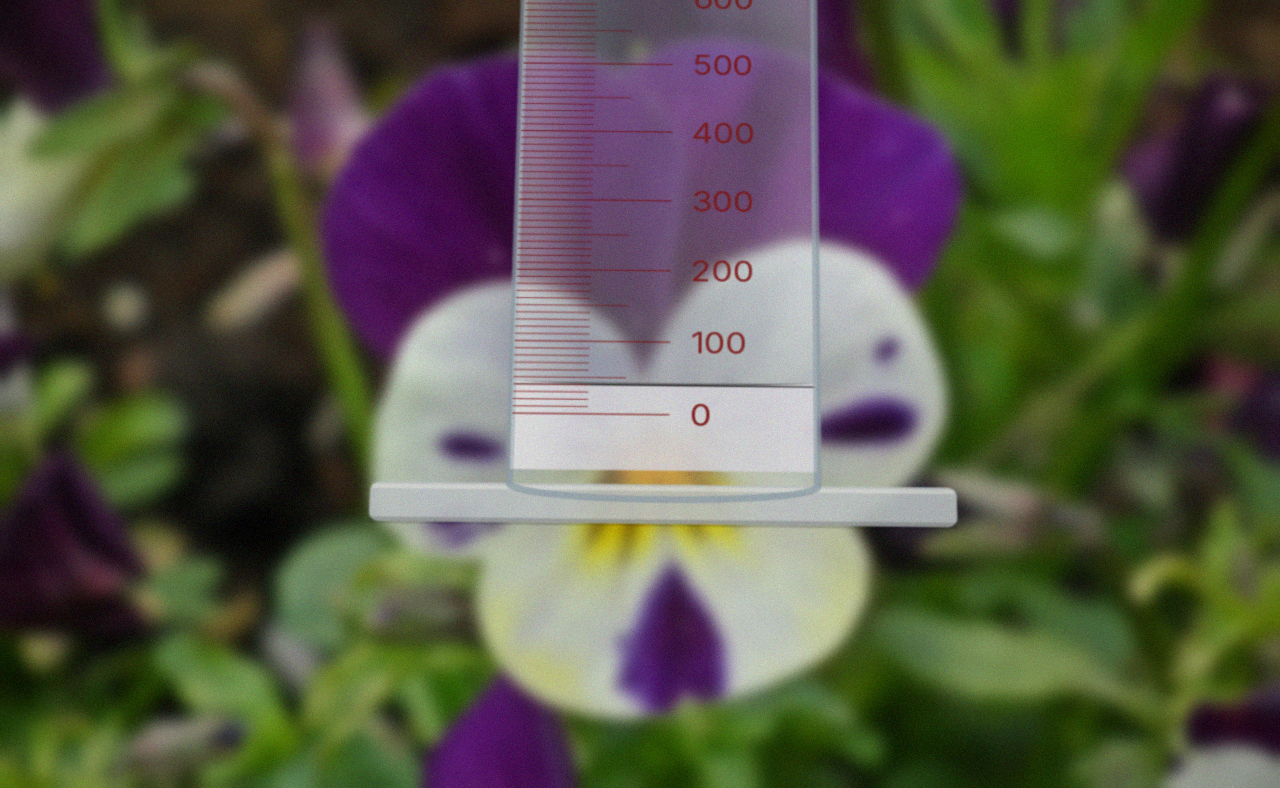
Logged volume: 40 mL
